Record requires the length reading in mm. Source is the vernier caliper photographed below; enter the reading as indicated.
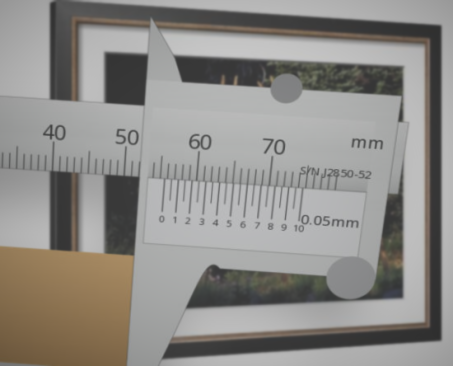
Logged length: 55.6 mm
